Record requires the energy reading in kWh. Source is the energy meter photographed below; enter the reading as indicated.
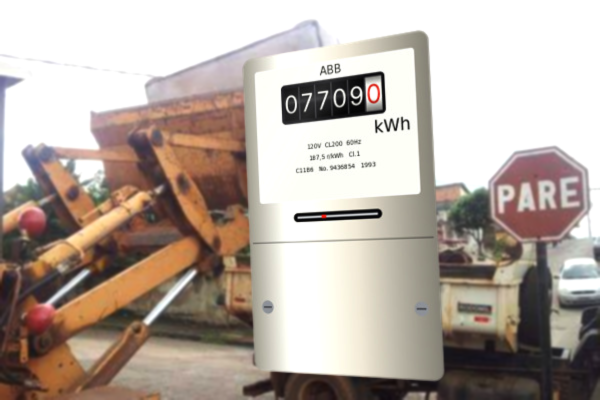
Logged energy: 7709.0 kWh
